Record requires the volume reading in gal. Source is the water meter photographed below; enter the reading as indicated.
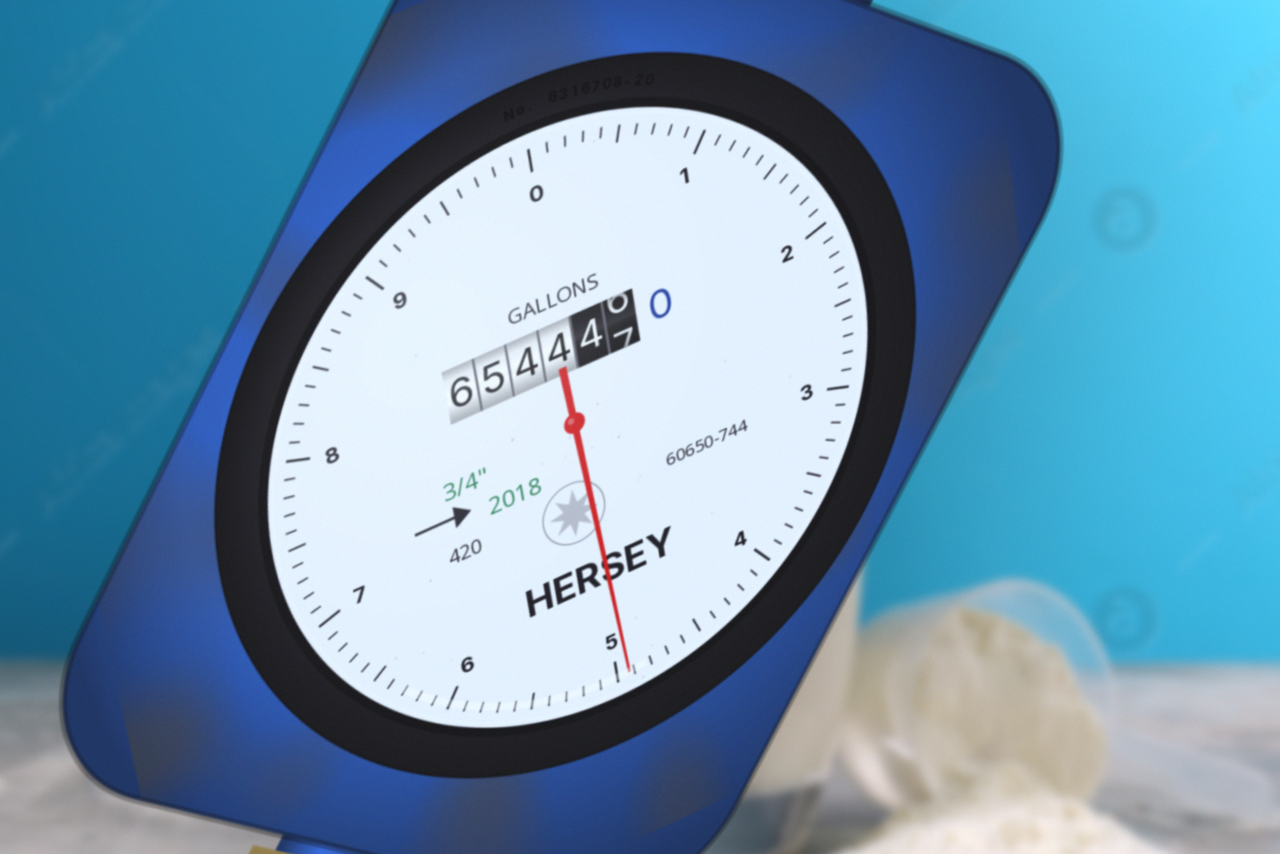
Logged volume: 6544464.9 gal
